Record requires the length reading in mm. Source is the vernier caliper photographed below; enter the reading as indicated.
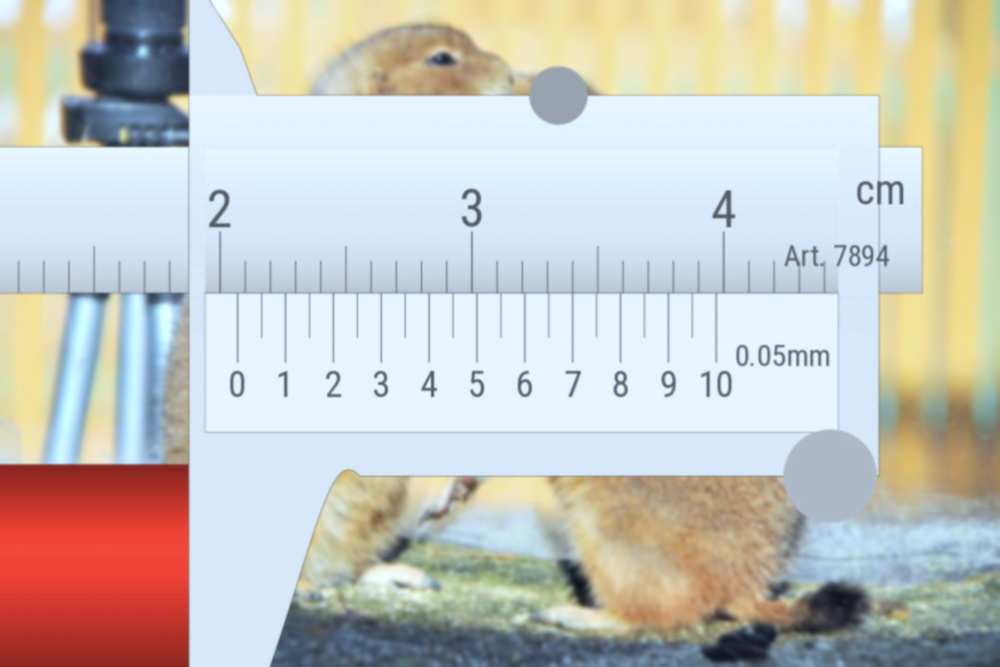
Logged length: 20.7 mm
